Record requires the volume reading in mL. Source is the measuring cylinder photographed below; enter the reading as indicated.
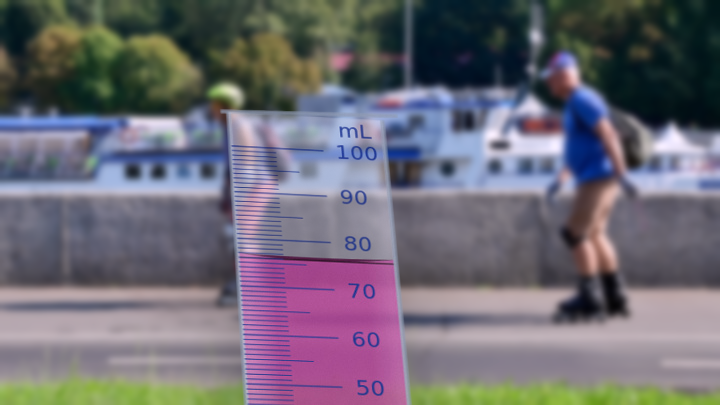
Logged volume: 76 mL
